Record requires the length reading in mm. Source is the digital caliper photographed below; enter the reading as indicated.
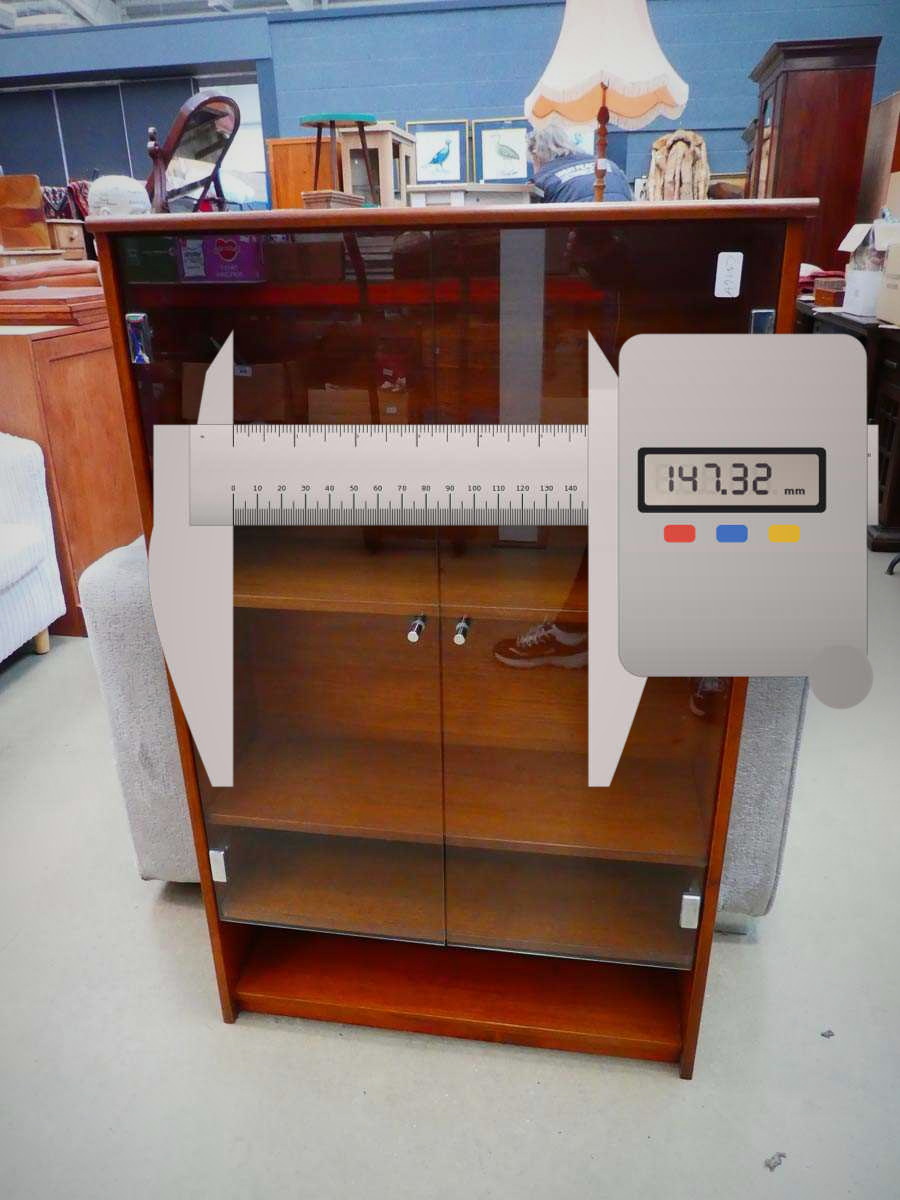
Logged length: 147.32 mm
